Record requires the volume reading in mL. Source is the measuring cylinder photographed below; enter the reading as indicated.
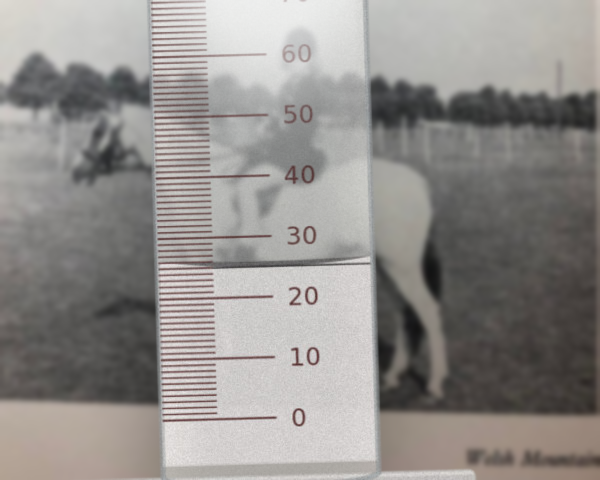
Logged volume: 25 mL
